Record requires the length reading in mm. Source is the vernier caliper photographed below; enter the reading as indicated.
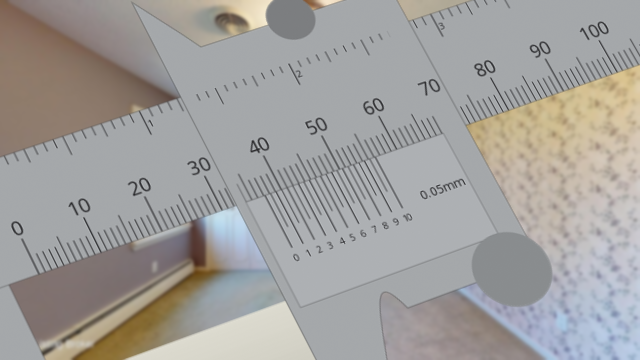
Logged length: 37.2 mm
